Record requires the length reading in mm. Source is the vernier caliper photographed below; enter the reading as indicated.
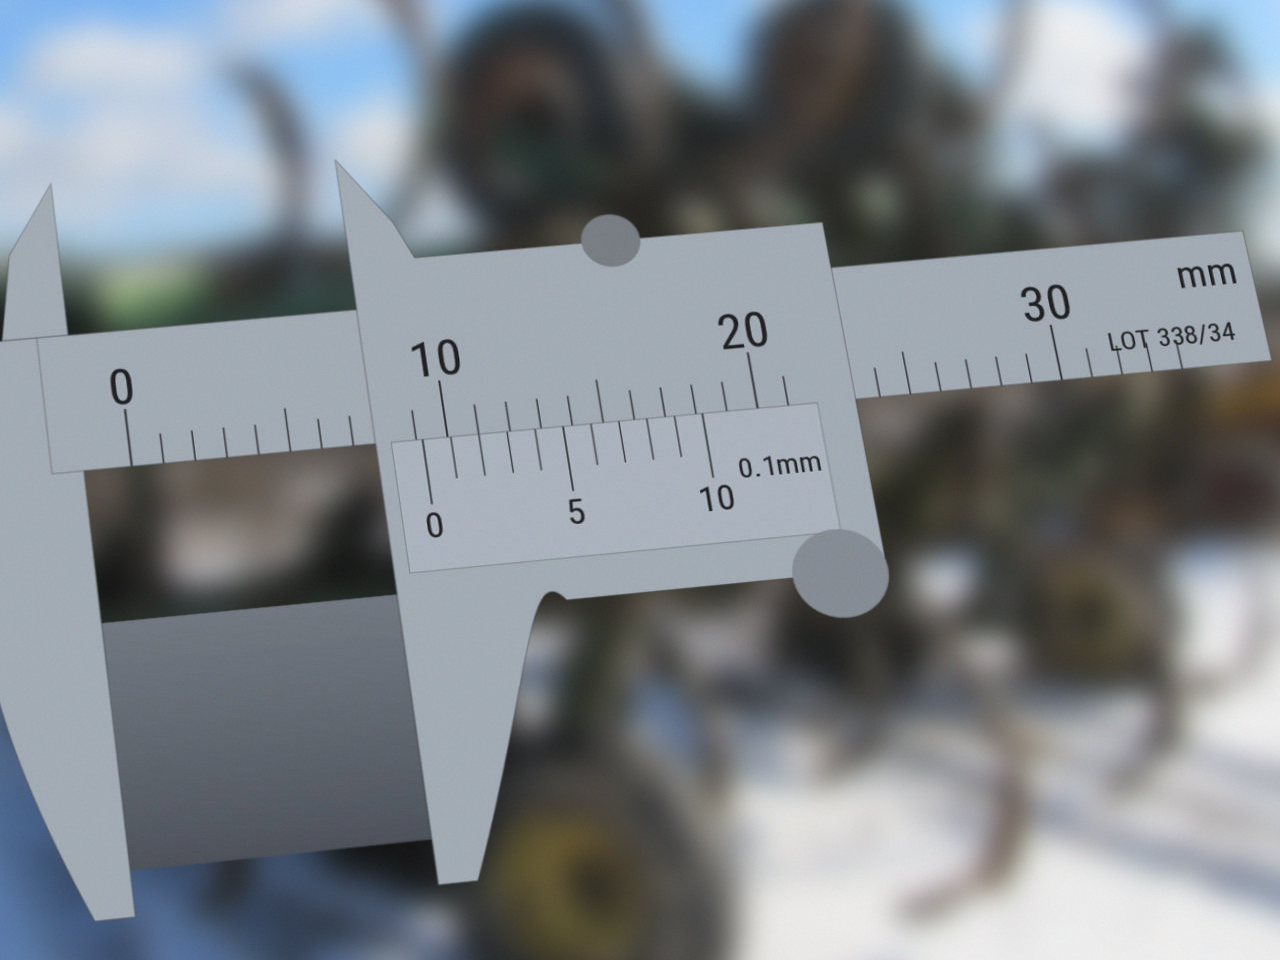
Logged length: 9.2 mm
